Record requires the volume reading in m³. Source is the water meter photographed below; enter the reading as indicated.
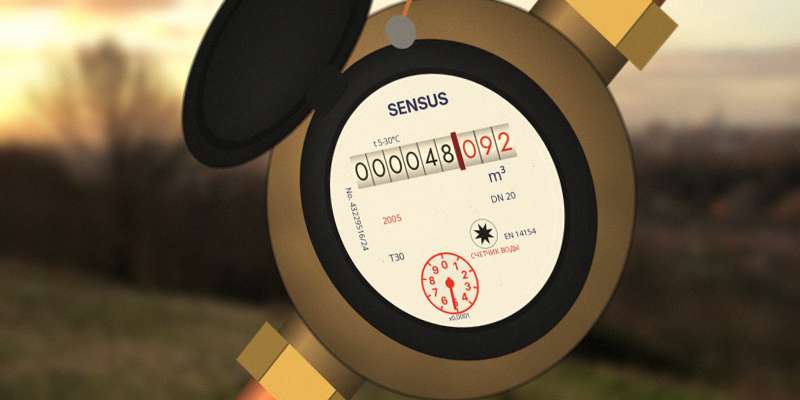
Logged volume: 48.0925 m³
